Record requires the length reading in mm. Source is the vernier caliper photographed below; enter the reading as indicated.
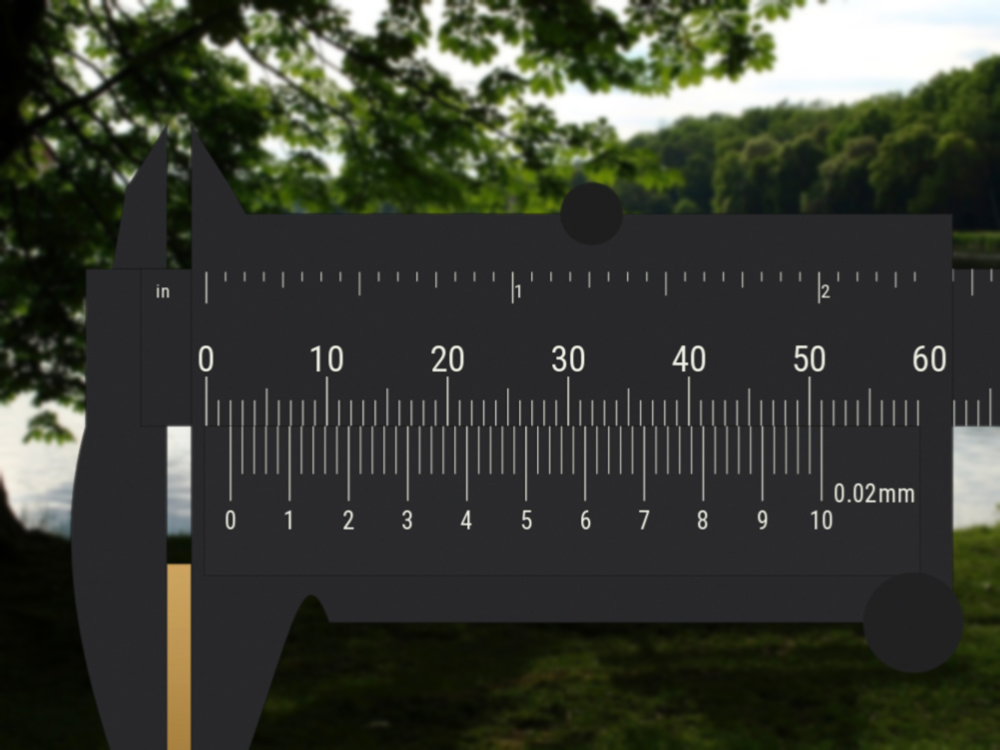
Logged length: 2.0 mm
